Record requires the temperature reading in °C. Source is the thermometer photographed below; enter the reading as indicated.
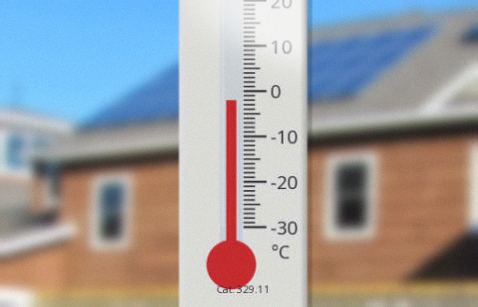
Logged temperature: -2 °C
